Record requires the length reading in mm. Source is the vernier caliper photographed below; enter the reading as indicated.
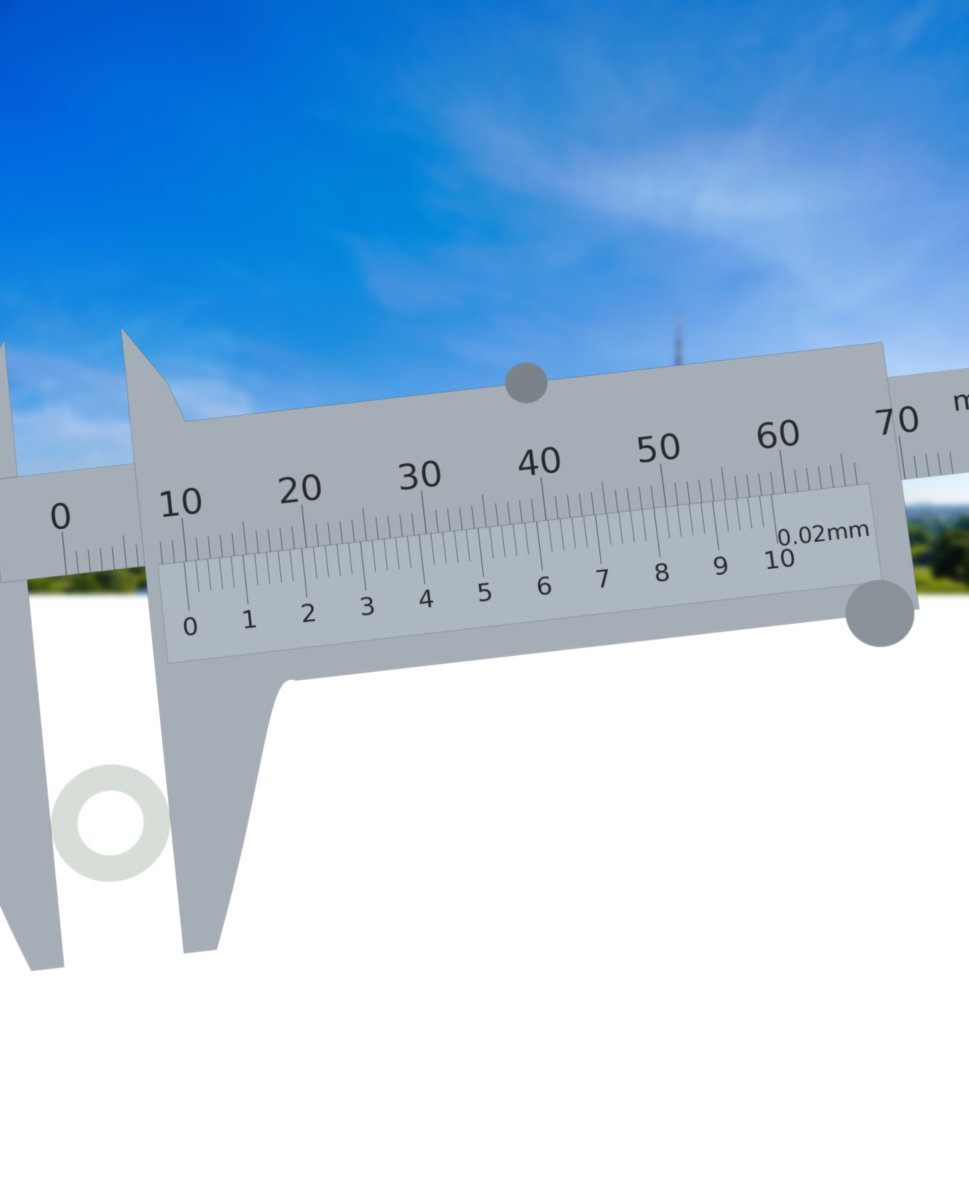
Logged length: 9.8 mm
